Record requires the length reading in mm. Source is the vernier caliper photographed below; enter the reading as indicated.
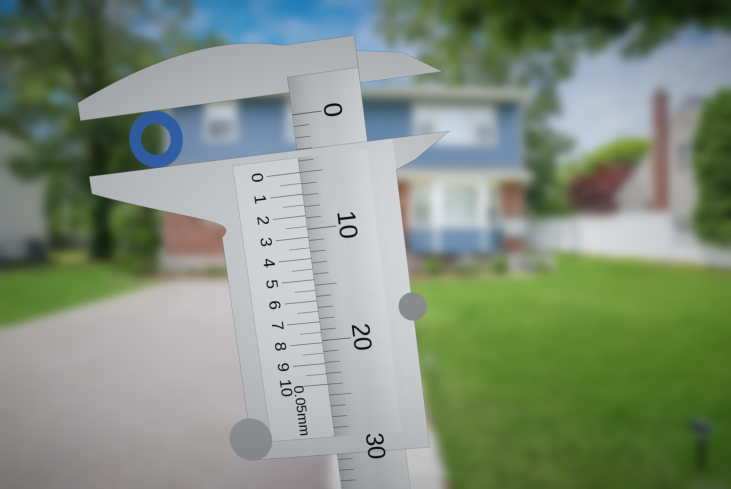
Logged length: 5.0 mm
